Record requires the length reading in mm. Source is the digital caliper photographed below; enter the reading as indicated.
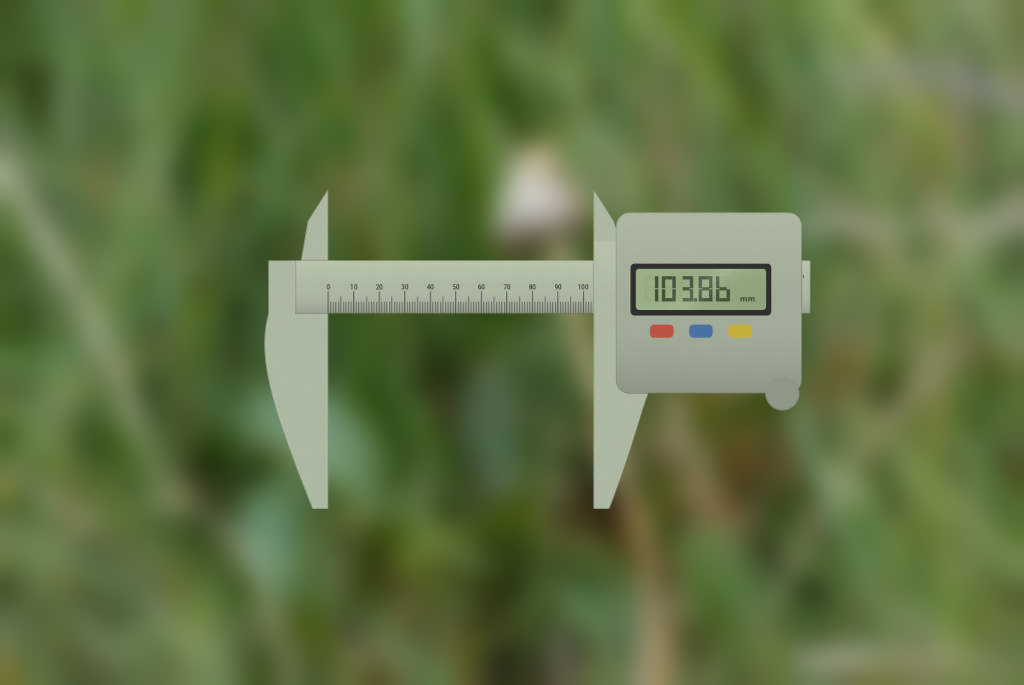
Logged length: 103.86 mm
